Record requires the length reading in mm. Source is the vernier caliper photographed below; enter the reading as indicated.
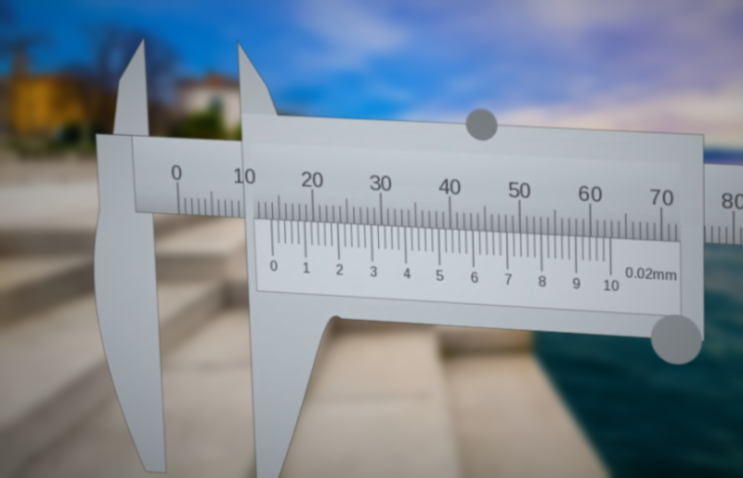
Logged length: 13.8 mm
